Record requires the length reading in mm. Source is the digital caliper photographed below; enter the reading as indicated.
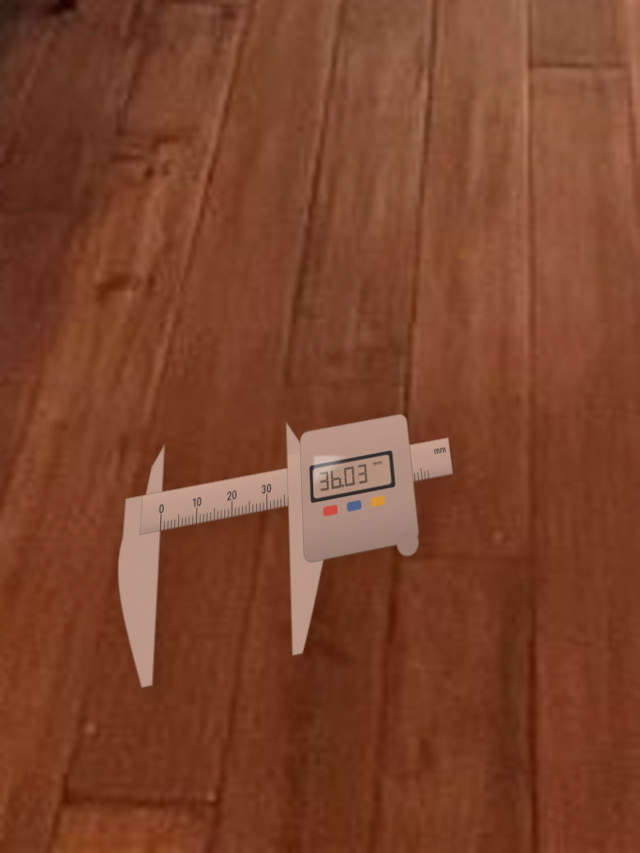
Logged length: 36.03 mm
